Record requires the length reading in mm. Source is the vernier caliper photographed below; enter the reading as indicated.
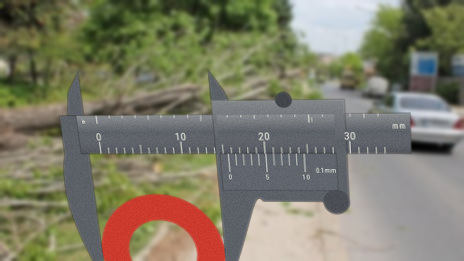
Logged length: 15.6 mm
